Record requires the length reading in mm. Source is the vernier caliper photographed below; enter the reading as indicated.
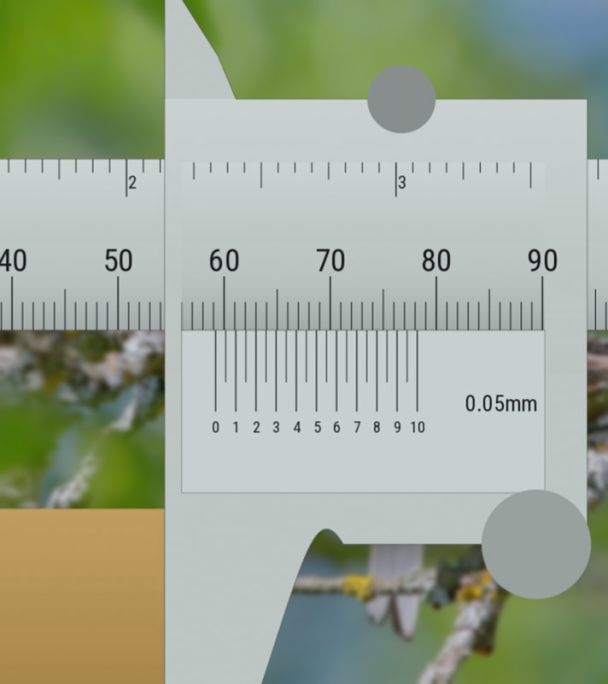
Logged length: 59.2 mm
